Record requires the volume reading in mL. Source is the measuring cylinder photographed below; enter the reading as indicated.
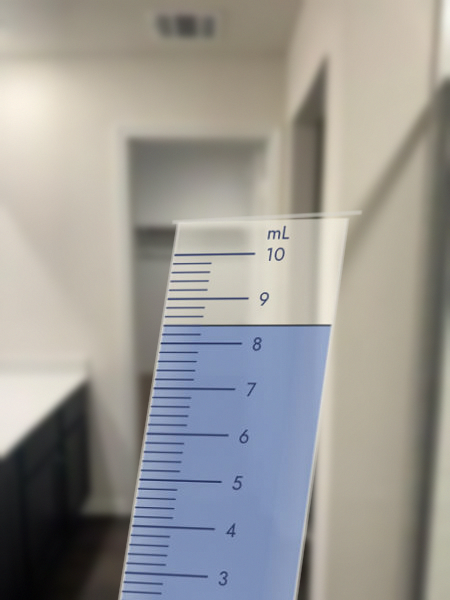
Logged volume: 8.4 mL
